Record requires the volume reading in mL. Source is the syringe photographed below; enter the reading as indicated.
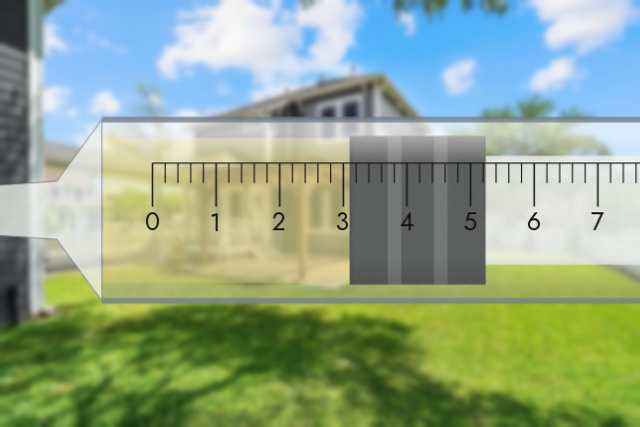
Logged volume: 3.1 mL
